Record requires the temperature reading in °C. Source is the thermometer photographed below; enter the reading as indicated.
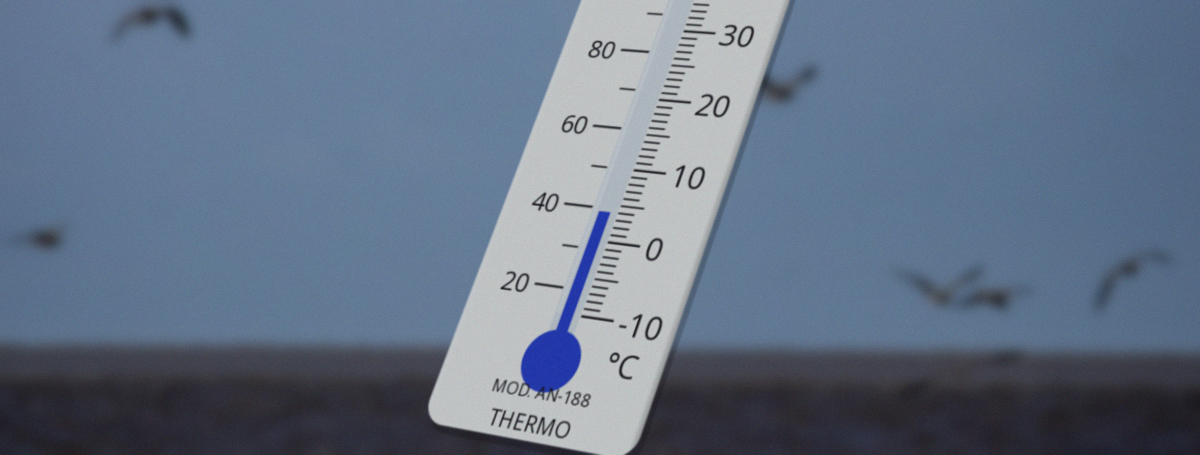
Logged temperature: 4 °C
